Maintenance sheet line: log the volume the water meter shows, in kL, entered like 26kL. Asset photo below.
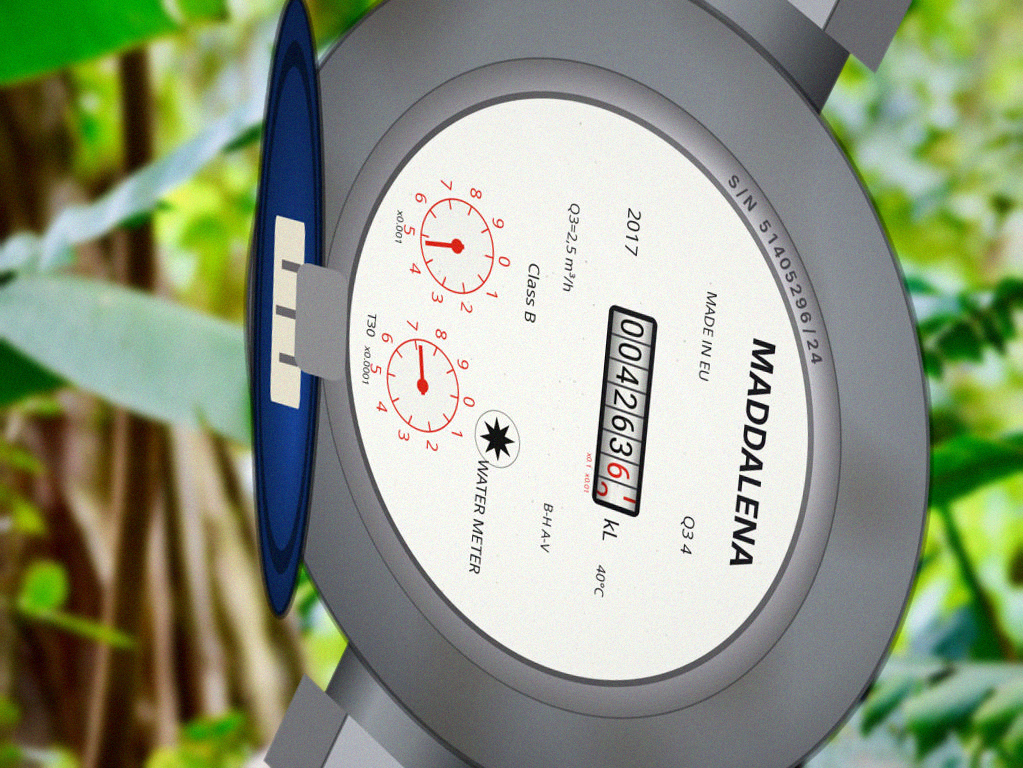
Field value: 4263.6147kL
